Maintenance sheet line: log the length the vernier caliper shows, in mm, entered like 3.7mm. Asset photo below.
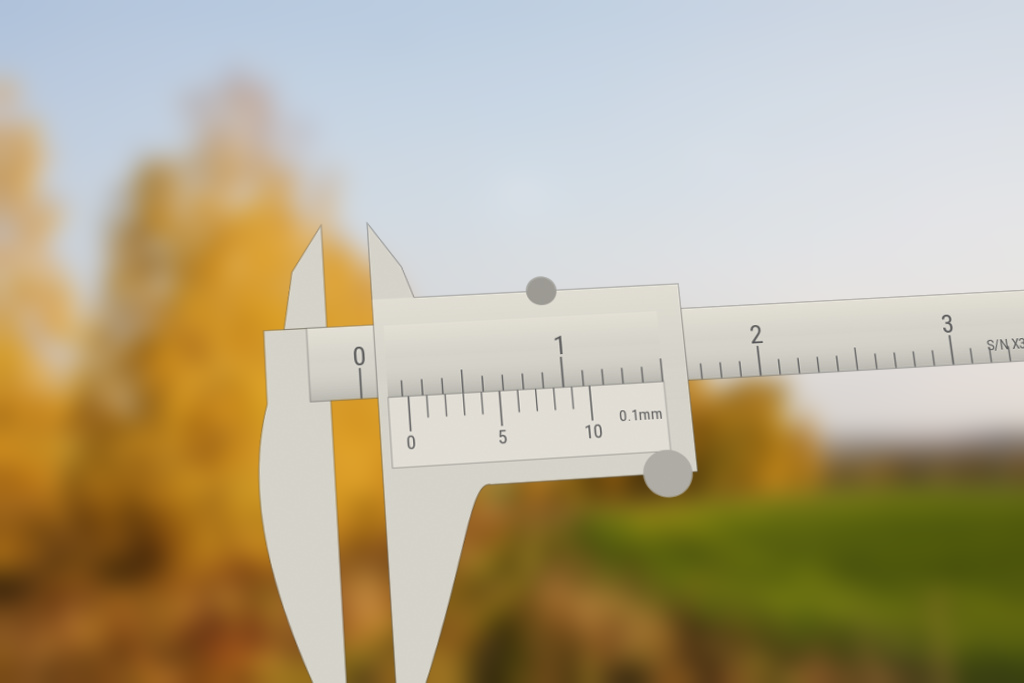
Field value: 2.3mm
